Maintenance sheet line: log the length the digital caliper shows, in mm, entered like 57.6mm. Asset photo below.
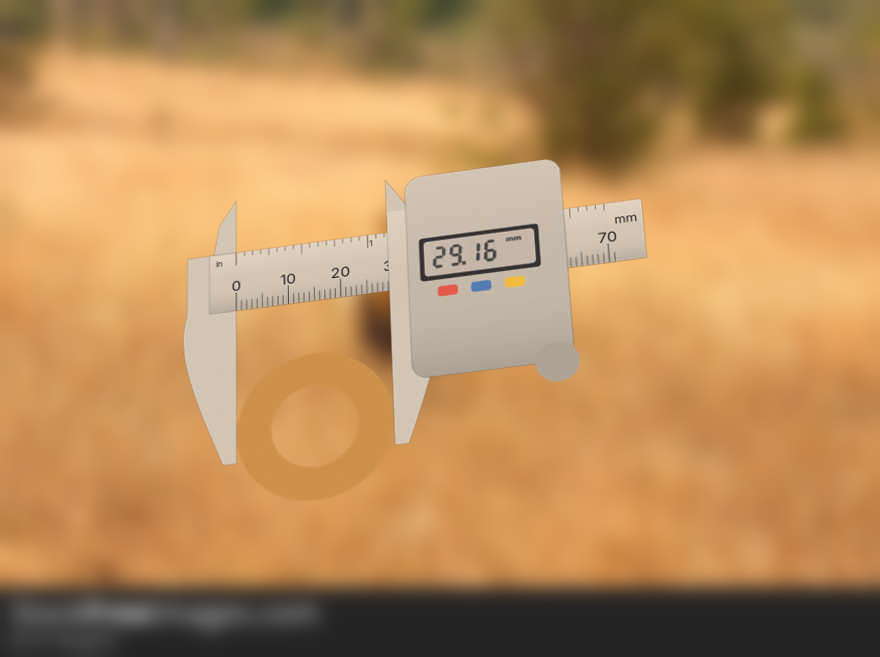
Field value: 29.16mm
